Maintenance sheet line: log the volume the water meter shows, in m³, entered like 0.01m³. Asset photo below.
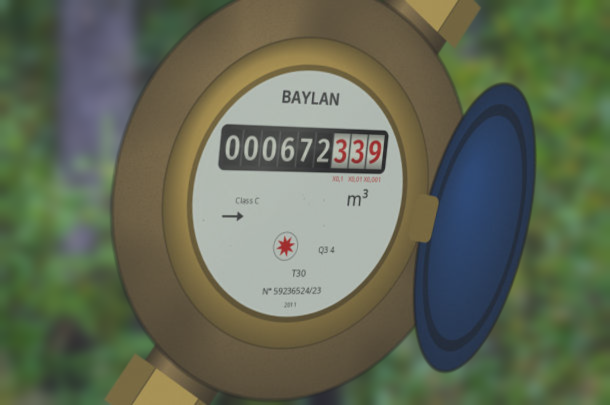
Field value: 672.339m³
